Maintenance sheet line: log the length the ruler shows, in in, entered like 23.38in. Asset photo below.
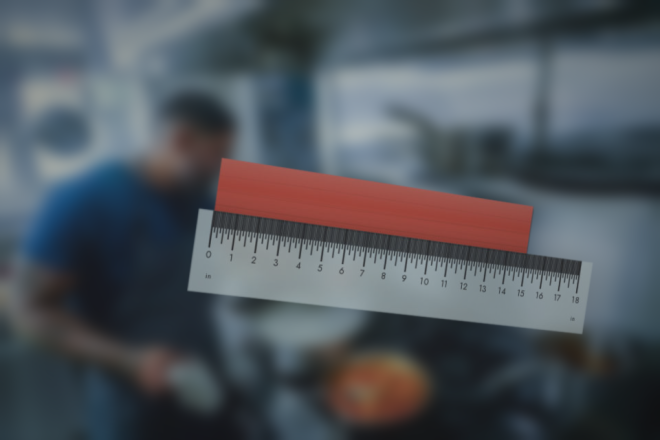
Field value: 15in
